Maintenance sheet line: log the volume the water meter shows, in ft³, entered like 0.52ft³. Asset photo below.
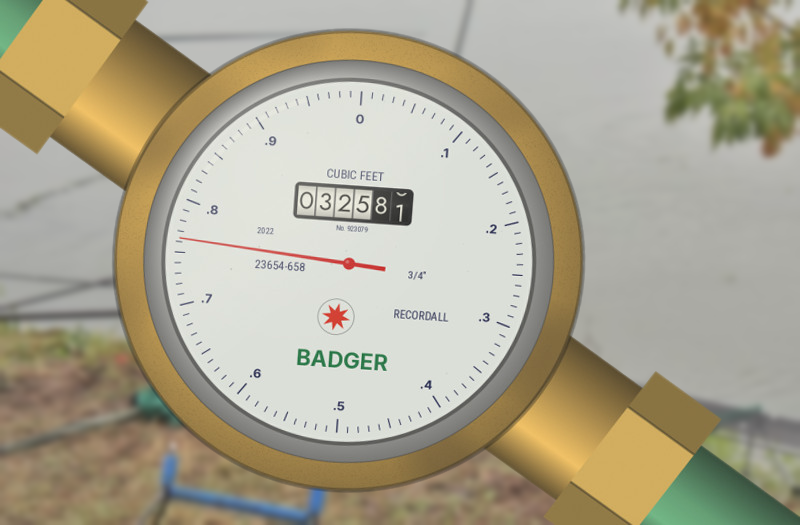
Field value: 32580.76ft³
